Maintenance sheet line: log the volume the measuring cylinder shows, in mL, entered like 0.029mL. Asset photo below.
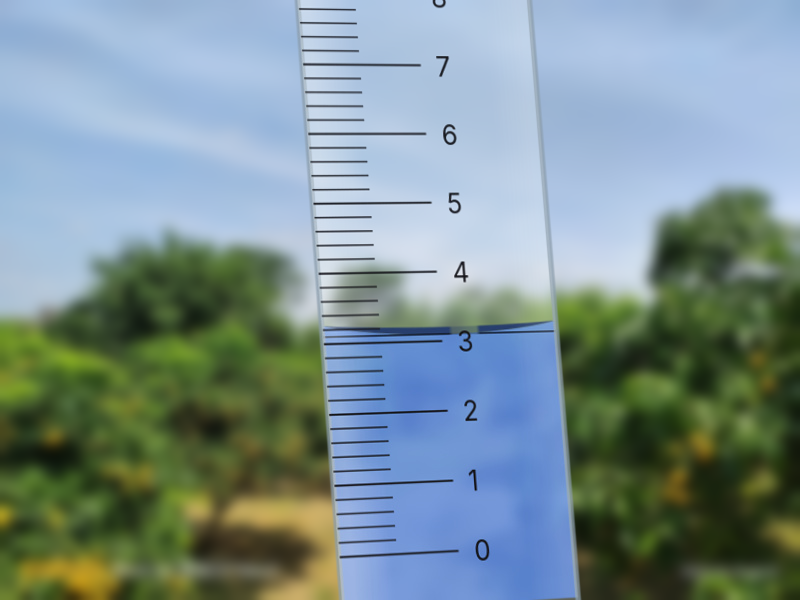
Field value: 3.1mL
